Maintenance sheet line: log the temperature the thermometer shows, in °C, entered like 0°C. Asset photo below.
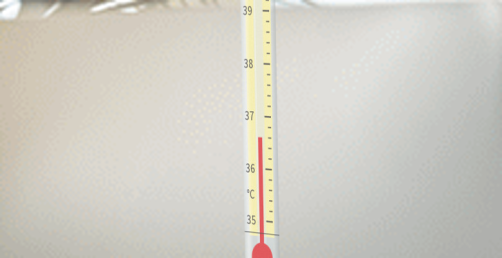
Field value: 36.6°C
